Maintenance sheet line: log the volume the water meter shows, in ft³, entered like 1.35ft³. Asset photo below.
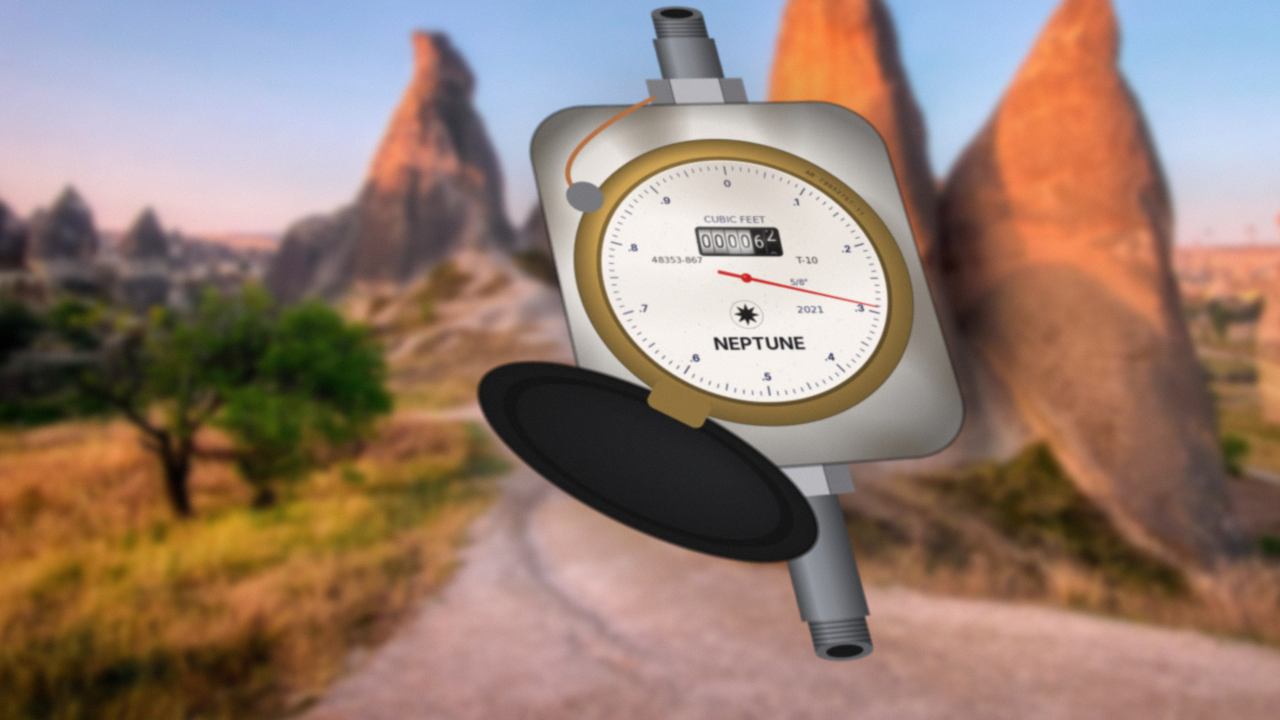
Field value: 62.29ft³
